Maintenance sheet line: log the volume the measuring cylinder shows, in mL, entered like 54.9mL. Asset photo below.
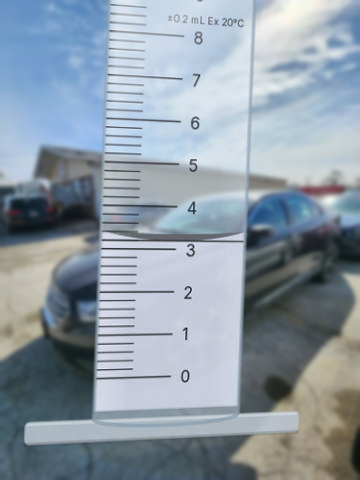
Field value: 3.2mL
